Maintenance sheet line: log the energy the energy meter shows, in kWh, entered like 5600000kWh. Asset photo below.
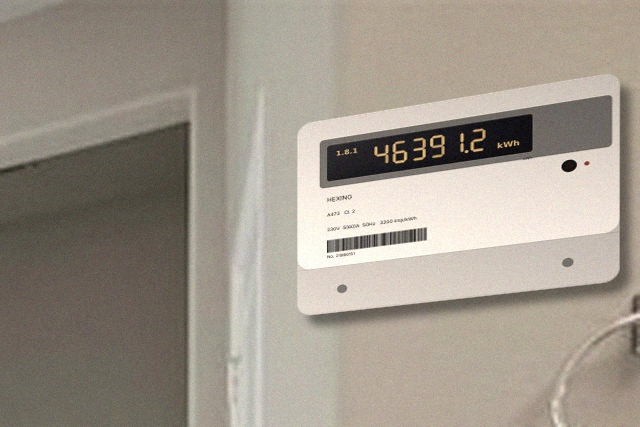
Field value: 46391.2kWh
